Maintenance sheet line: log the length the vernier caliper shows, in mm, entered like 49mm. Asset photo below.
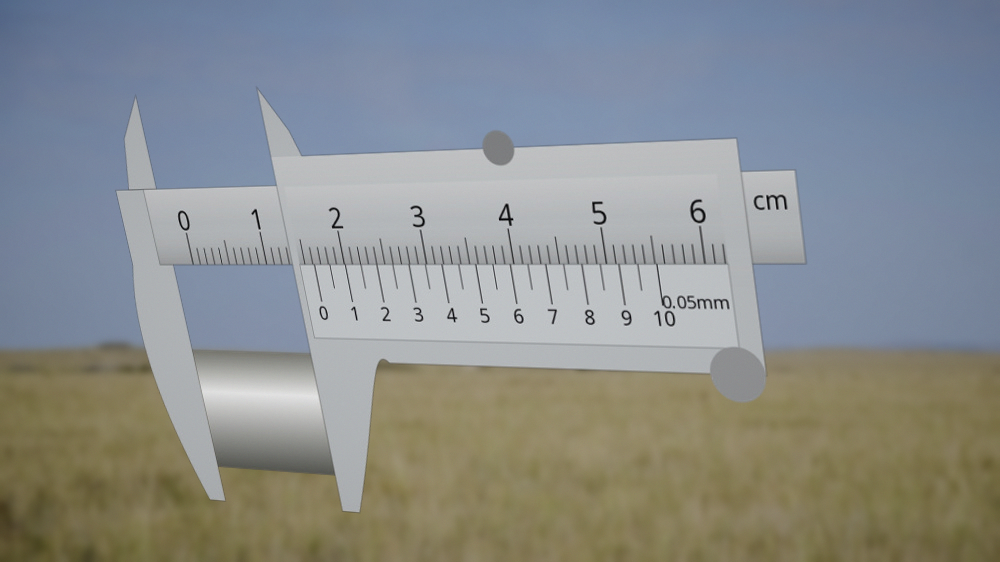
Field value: 16.2mm
